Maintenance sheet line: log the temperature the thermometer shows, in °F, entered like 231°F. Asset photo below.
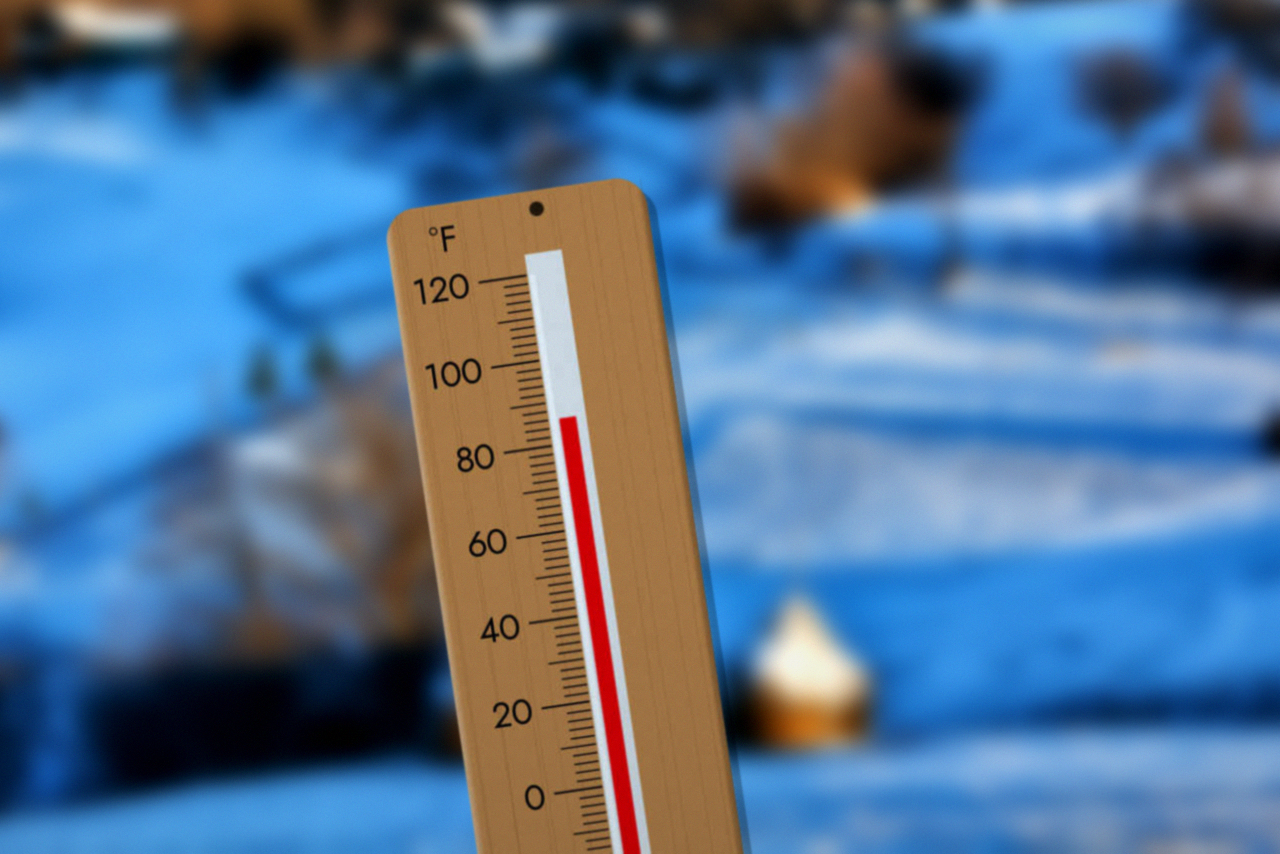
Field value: 86°F
